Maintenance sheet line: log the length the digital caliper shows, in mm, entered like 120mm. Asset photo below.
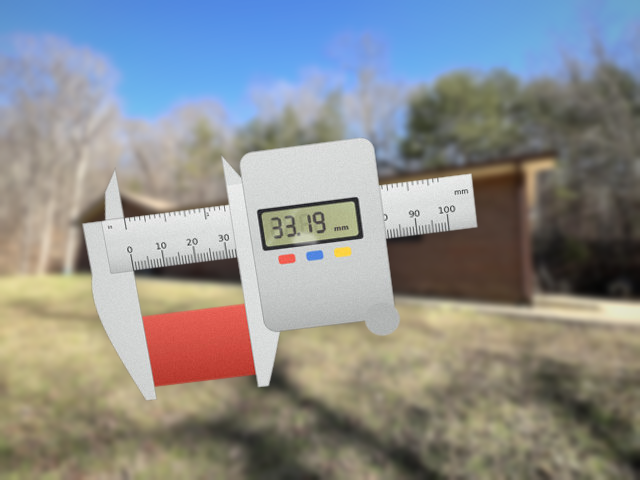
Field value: 33.19mm
